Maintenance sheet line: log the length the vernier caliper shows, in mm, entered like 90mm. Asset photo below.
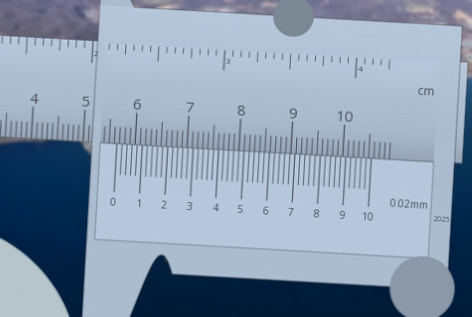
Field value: 56.5mm
